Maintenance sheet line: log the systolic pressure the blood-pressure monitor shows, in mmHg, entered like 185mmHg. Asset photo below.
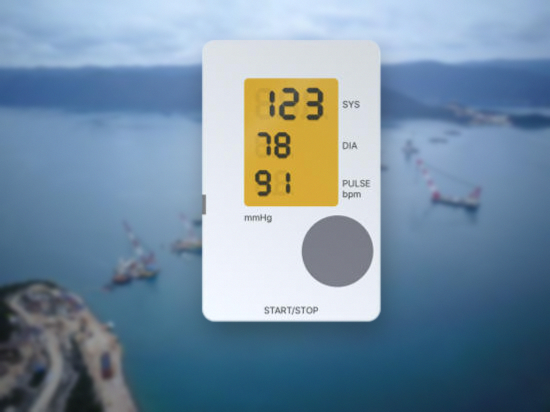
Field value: 123mmHg
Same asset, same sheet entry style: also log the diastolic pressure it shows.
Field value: 78mmHg
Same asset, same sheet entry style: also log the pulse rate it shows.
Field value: 91bpm
